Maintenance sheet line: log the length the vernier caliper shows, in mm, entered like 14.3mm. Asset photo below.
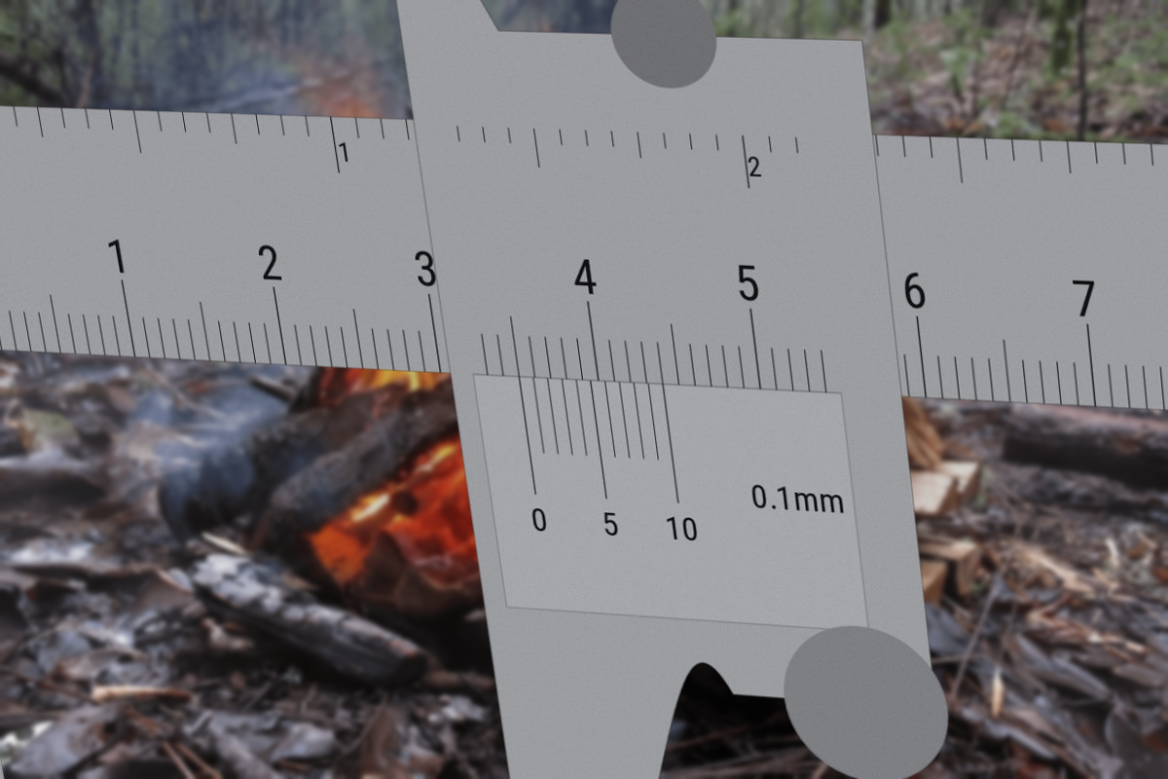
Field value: 35.0mm
